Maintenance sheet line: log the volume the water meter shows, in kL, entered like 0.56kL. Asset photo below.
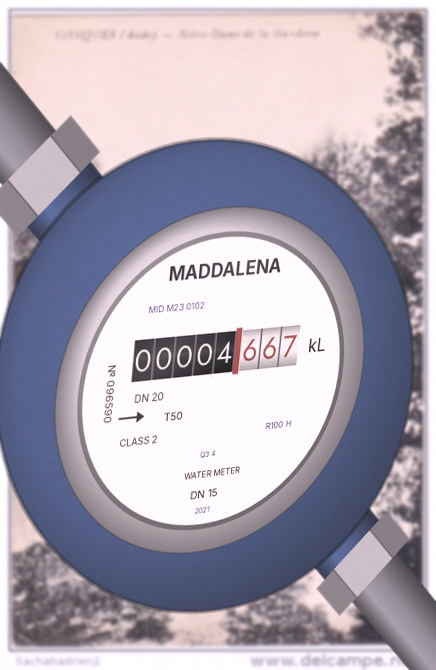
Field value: 4.667kL
